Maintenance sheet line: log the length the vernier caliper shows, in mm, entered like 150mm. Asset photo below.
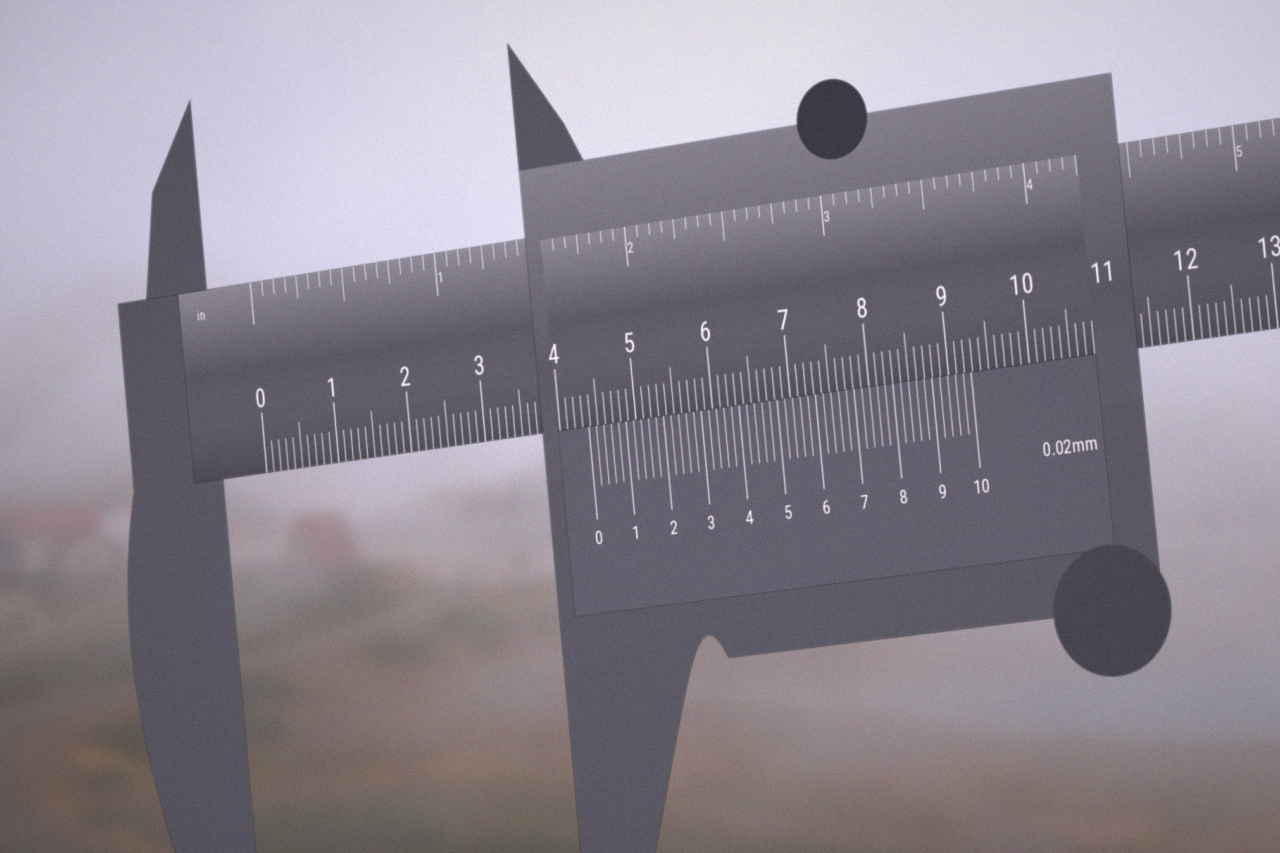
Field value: 43.8mm
